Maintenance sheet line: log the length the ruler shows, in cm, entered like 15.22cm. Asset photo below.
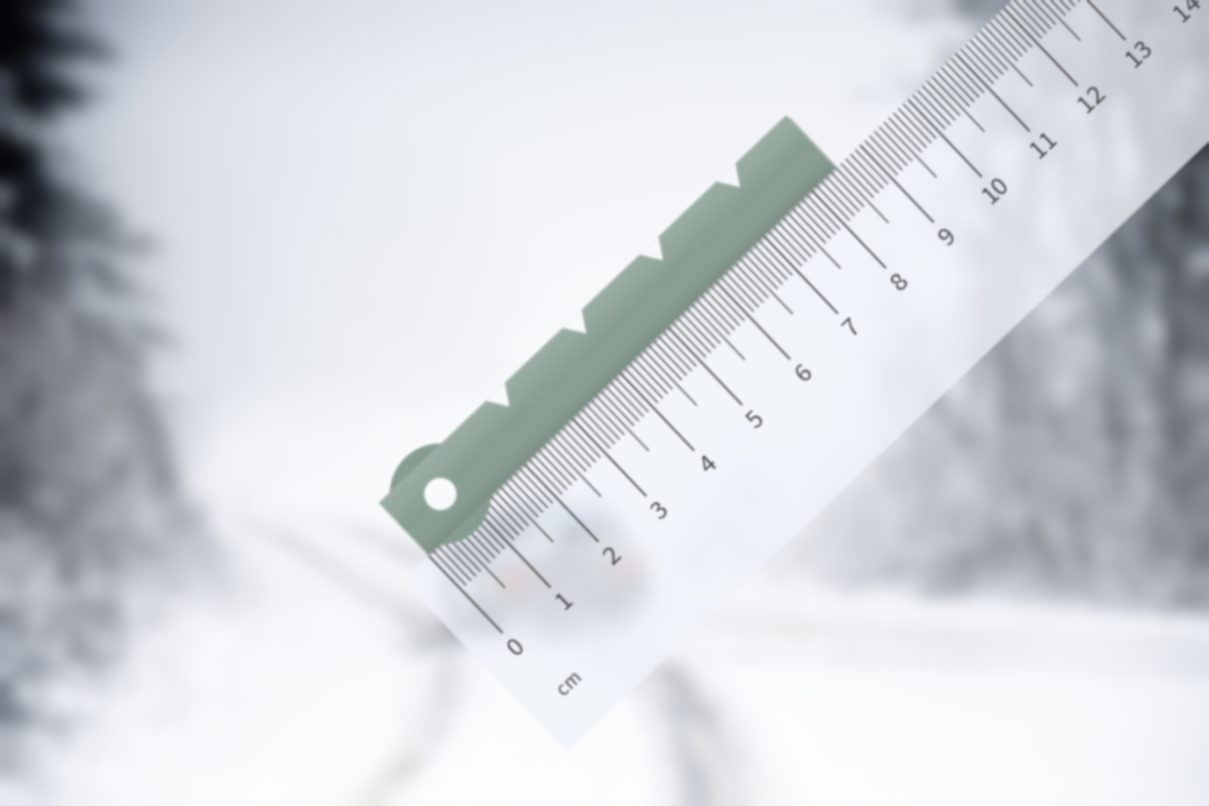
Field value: 8.5cm
